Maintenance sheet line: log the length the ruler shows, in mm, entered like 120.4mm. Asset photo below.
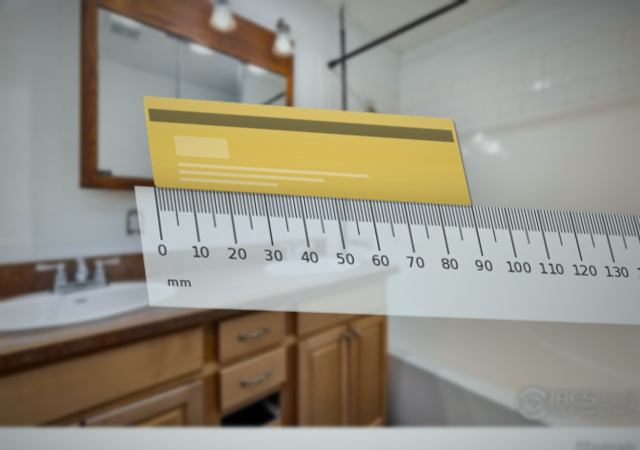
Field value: 90mm
